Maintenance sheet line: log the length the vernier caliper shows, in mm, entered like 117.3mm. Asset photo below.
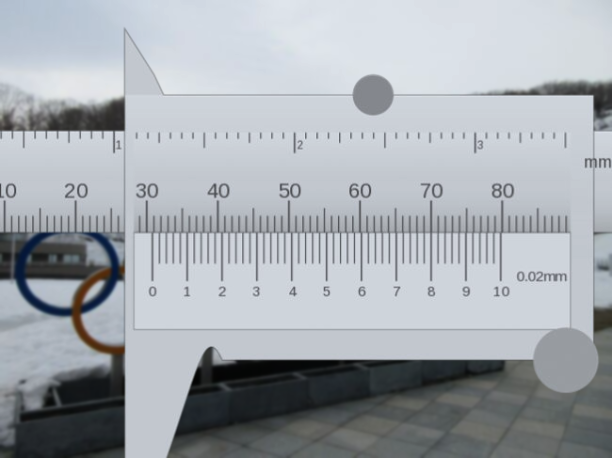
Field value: 30.8mm
